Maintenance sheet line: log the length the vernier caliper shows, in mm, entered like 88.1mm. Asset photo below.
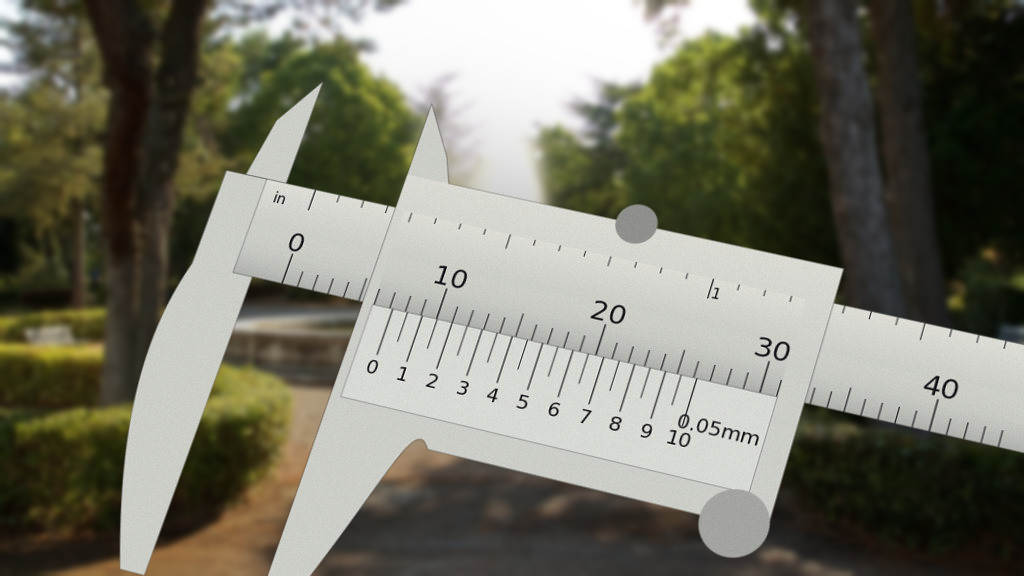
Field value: 7.2mm
